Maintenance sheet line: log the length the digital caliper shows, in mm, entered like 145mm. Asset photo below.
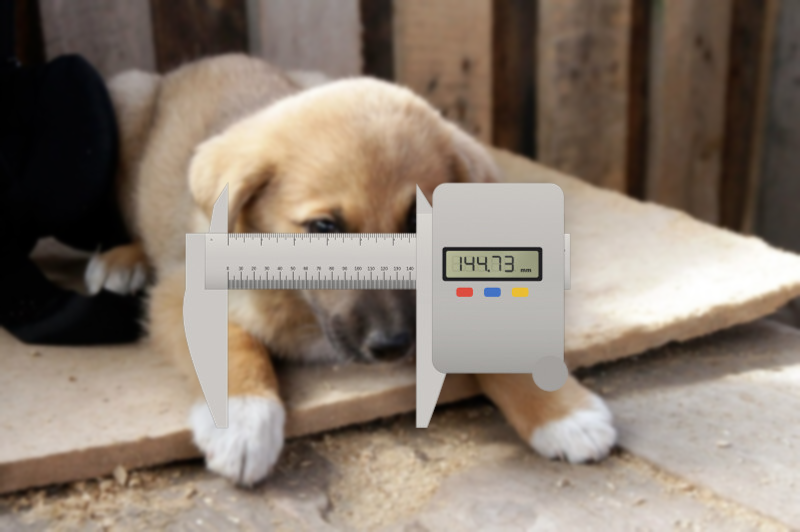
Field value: 144.73mm
